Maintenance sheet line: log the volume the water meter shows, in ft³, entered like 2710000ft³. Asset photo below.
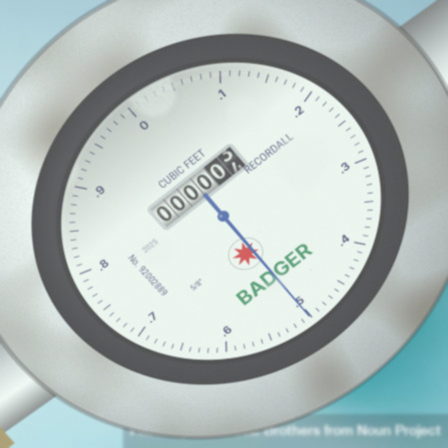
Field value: 3.50ft³
